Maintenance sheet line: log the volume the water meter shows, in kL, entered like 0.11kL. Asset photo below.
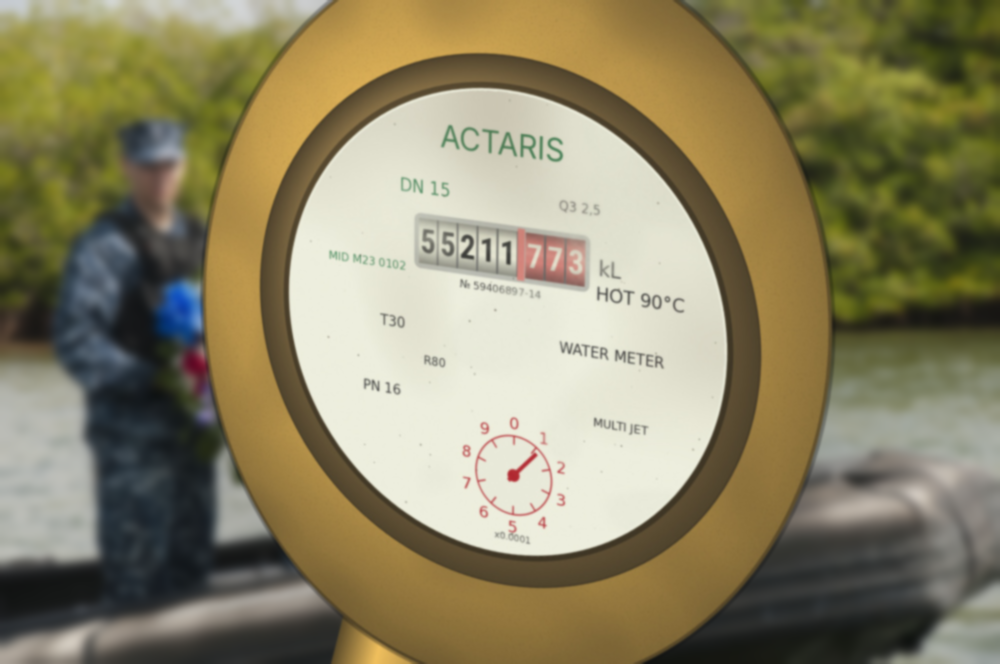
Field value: 55211.7731kL
